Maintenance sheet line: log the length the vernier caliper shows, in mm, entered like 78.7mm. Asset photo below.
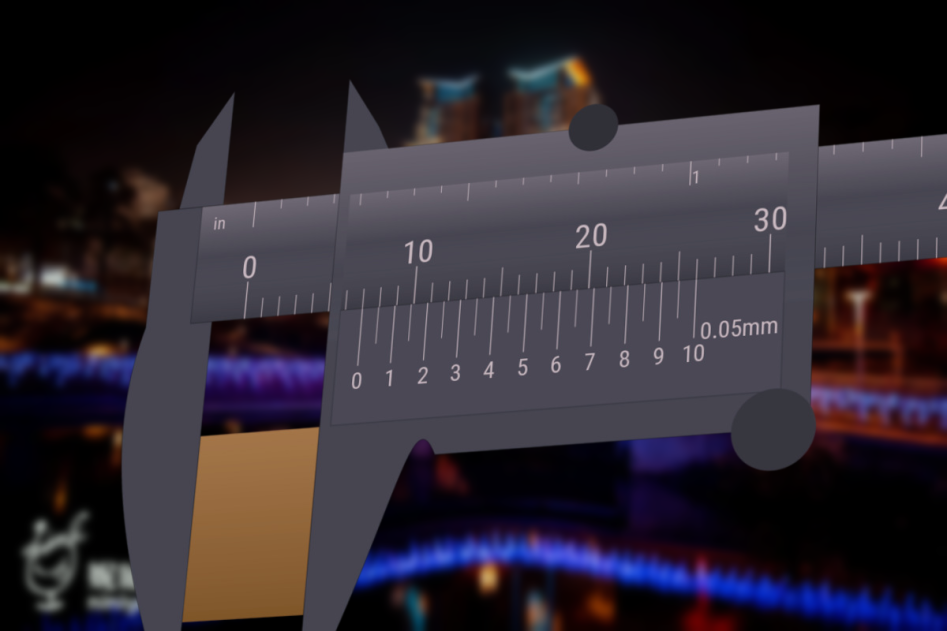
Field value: 7.0mm
